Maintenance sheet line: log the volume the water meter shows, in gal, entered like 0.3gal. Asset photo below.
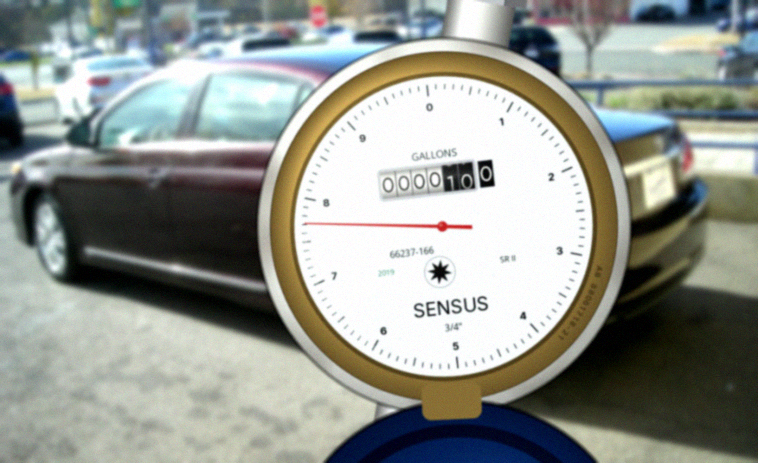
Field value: 97.7gal
